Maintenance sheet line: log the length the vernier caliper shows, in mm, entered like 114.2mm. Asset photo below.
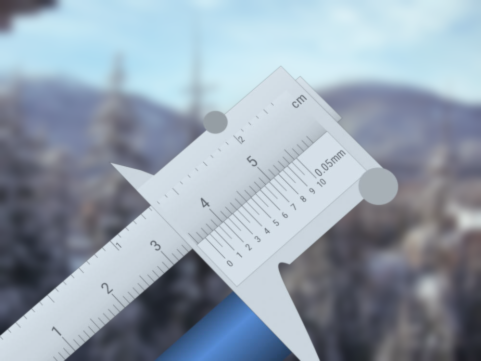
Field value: 36.4mm
